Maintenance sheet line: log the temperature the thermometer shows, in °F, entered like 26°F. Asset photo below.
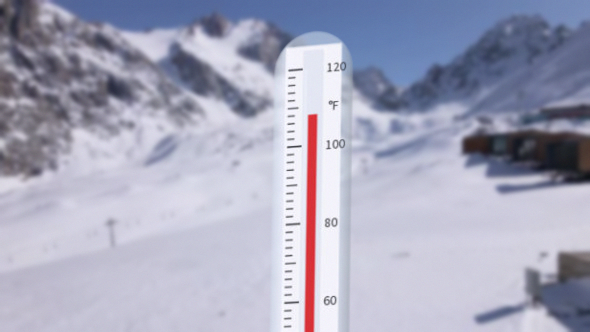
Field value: 108°F
